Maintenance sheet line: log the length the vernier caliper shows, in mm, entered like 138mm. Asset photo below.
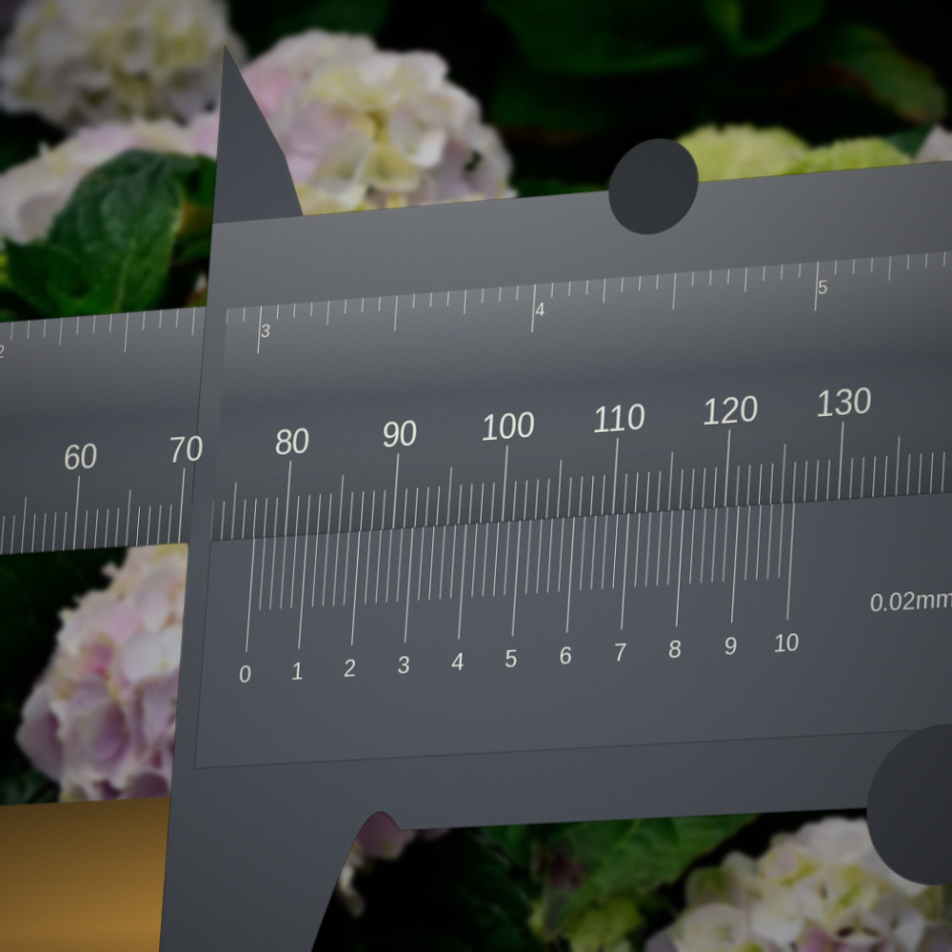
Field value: 77.1mm
